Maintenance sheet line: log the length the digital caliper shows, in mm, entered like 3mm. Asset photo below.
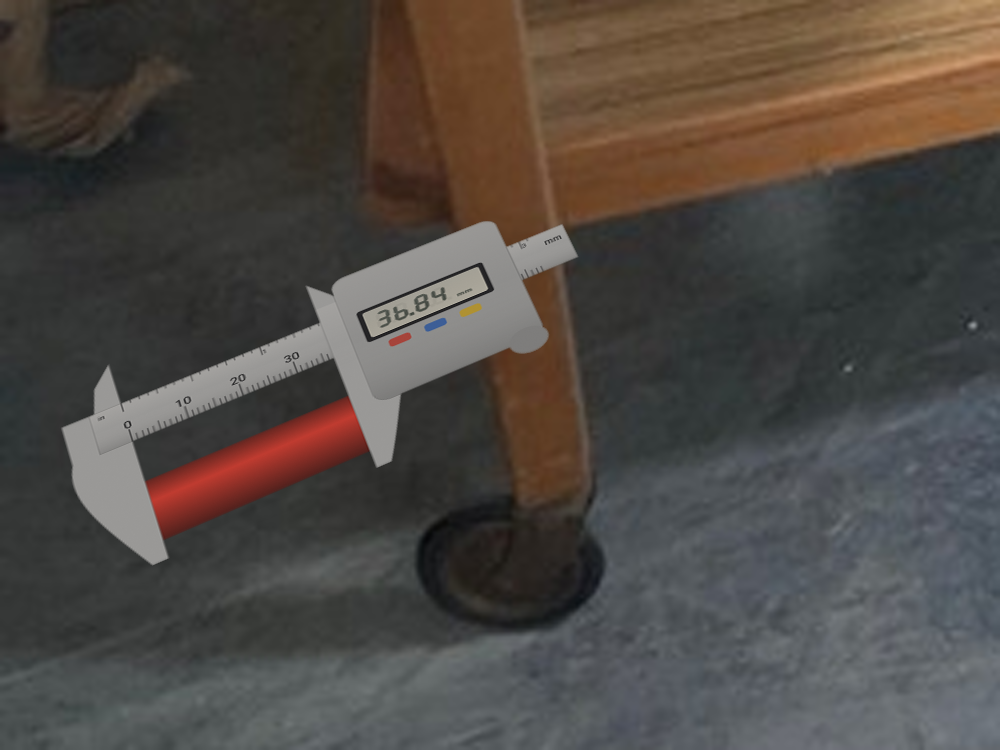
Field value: 36.84mm
